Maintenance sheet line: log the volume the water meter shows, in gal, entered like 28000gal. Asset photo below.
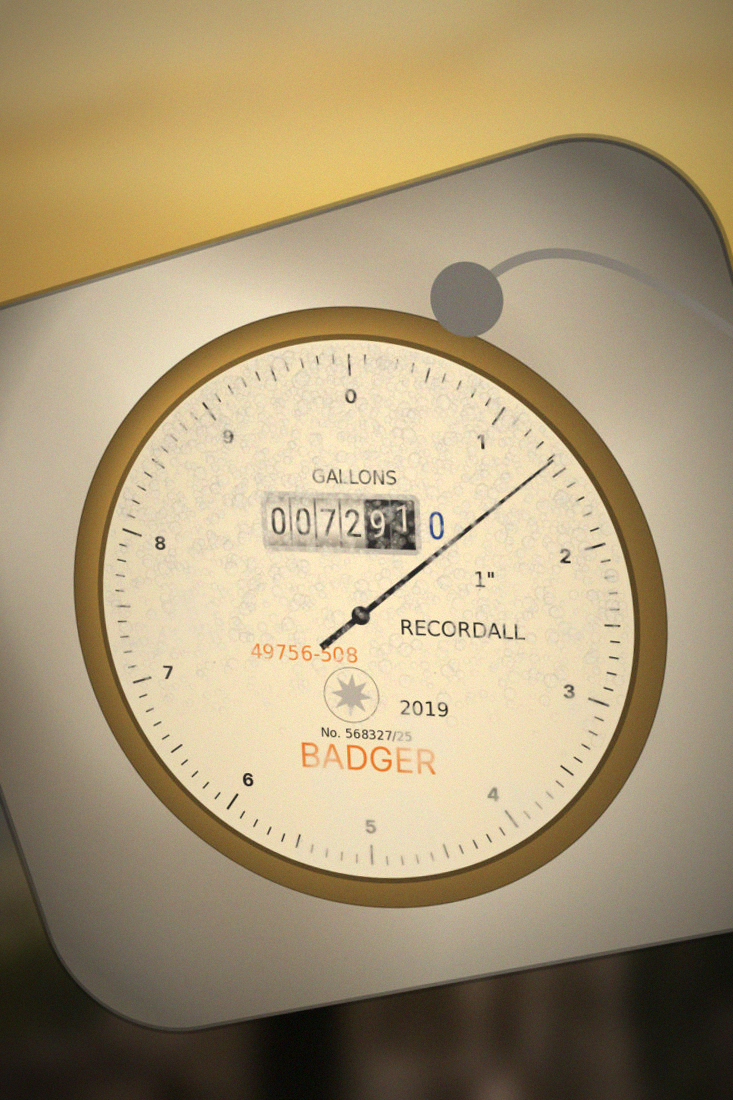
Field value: 72911.4gal
